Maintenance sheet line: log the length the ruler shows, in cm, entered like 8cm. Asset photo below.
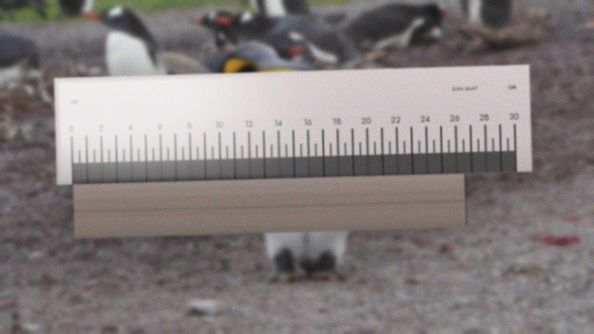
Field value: 26.5cm
